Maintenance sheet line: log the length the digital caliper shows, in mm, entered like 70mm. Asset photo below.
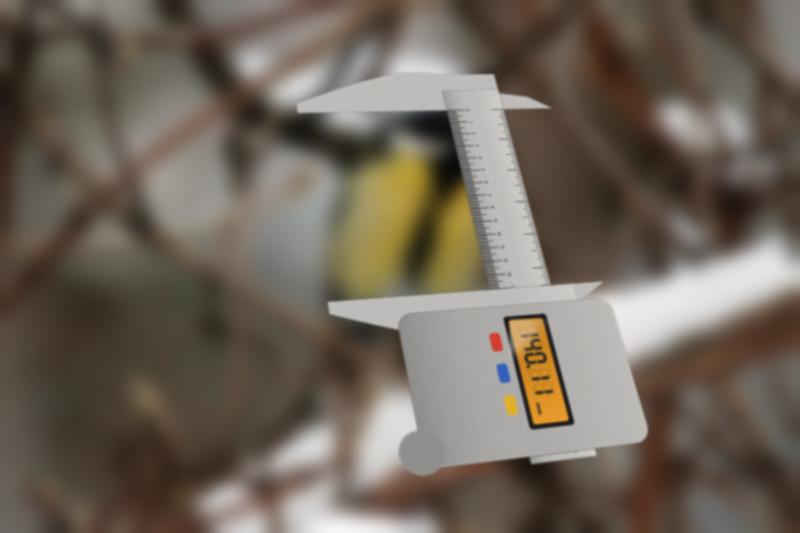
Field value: 140.11mm
